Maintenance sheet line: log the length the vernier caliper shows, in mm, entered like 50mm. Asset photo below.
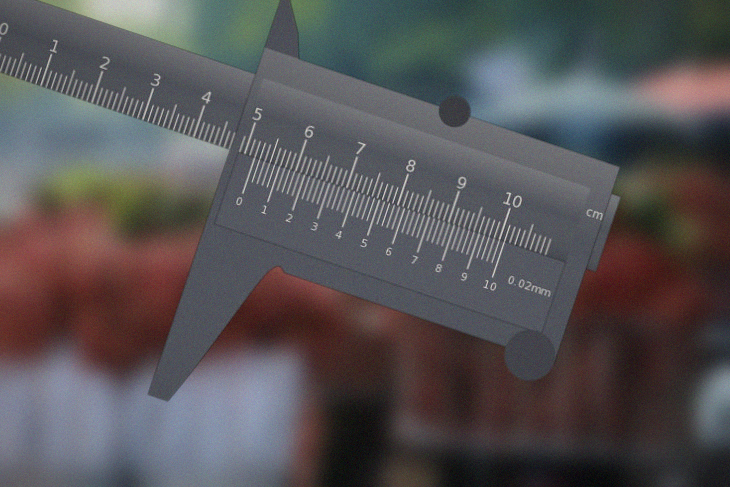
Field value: 52.0mm
